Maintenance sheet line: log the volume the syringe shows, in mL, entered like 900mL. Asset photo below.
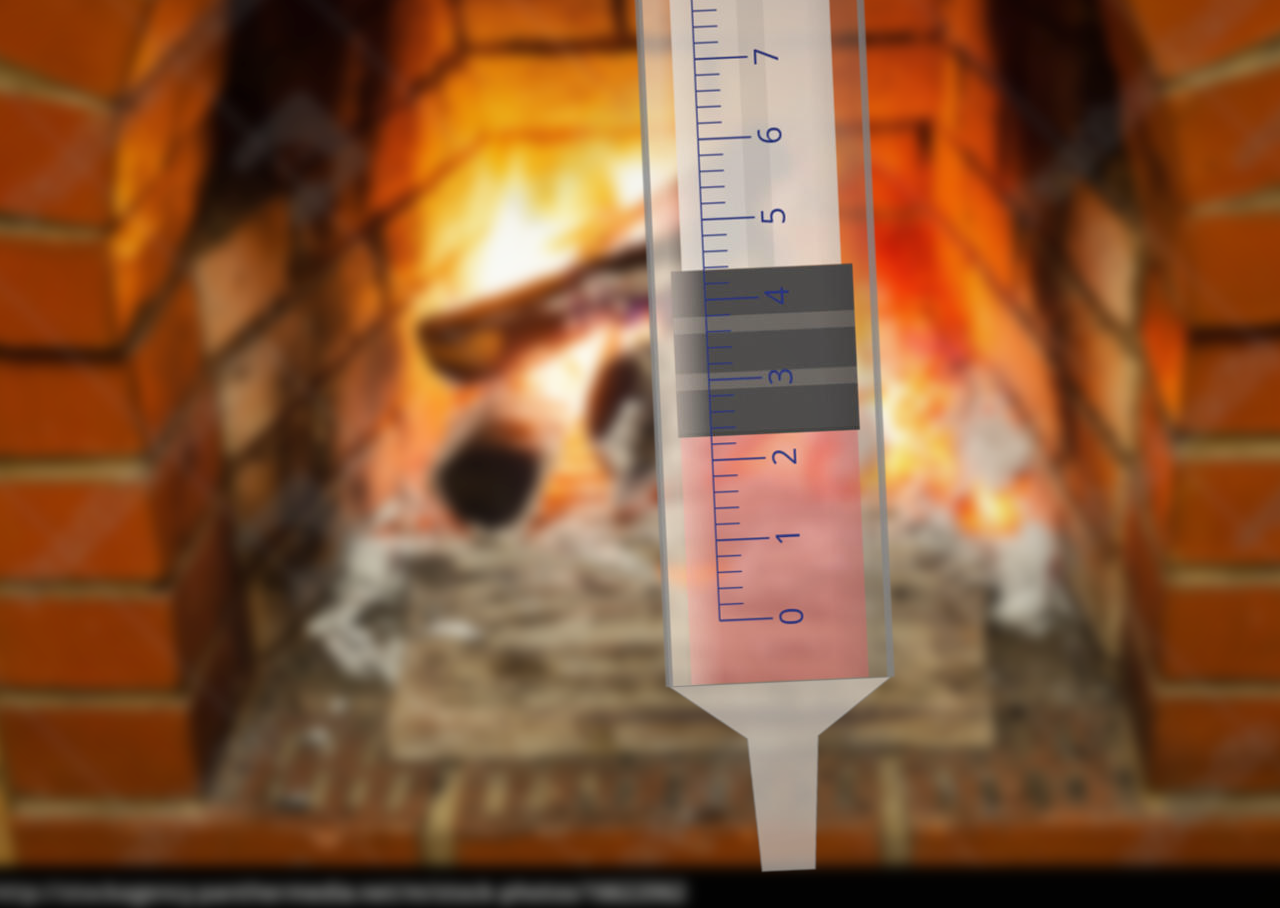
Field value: 2.3mL
